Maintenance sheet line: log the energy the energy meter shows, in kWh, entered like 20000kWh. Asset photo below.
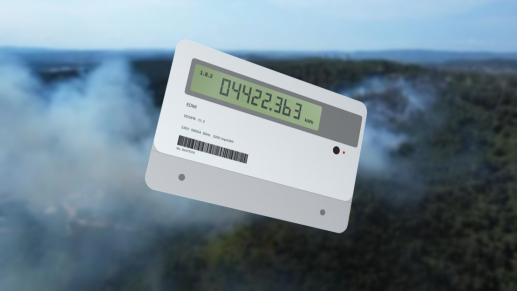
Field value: 4422.363kWh
